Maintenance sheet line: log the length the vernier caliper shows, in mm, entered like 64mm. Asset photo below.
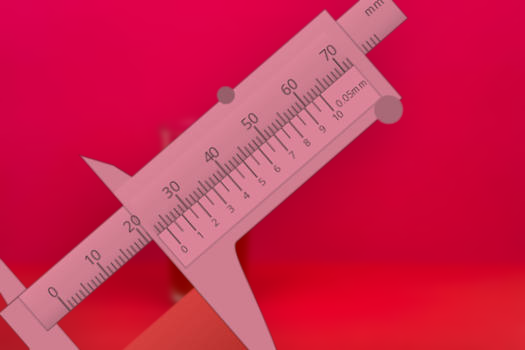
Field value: 24.5mm
